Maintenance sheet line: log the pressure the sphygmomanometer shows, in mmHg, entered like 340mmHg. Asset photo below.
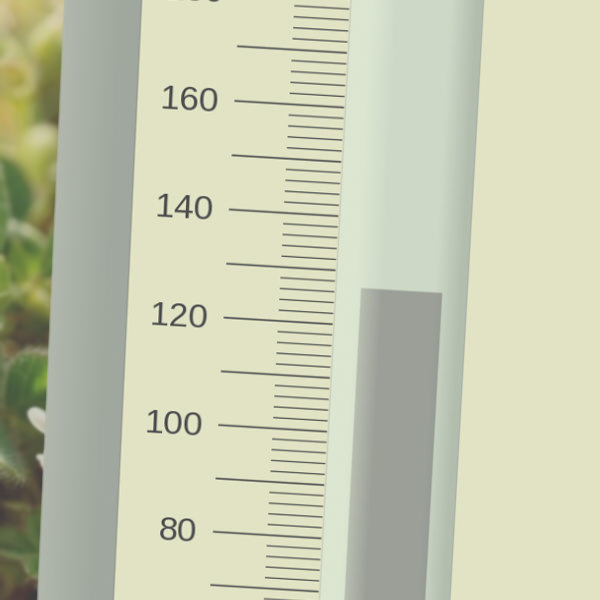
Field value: 127mmHg
